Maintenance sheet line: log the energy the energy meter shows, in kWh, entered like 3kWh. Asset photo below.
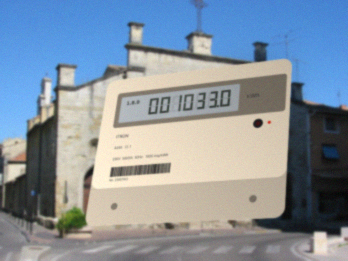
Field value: 1033.0kWh
